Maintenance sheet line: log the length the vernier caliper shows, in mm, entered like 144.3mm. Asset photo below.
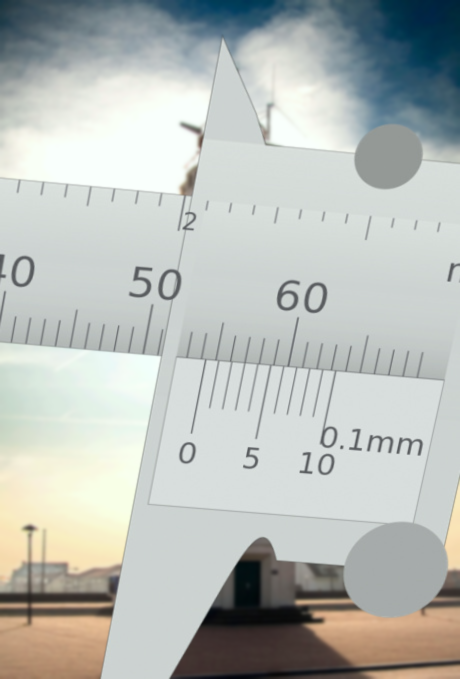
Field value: 54.3mm
